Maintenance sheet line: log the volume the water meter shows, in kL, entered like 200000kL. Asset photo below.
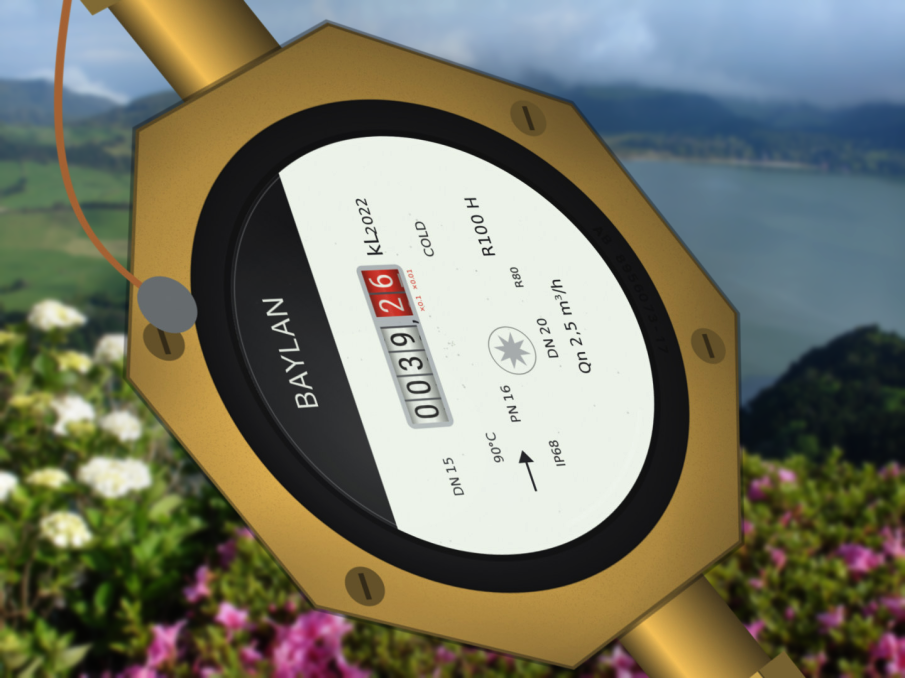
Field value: 39.26kL
